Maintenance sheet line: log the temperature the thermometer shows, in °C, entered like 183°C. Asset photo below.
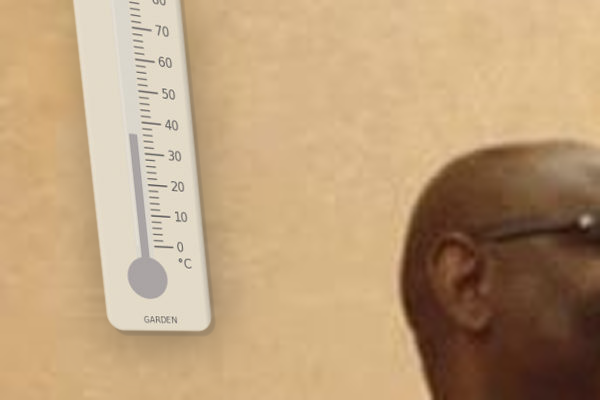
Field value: 36°C
